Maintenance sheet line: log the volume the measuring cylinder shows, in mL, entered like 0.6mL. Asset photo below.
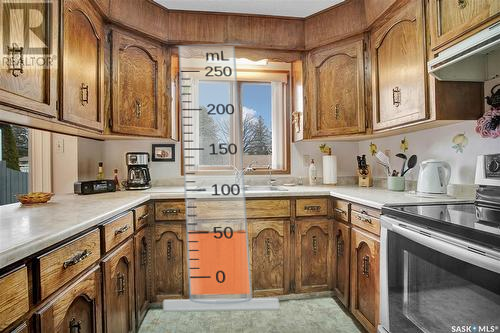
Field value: 50mL
